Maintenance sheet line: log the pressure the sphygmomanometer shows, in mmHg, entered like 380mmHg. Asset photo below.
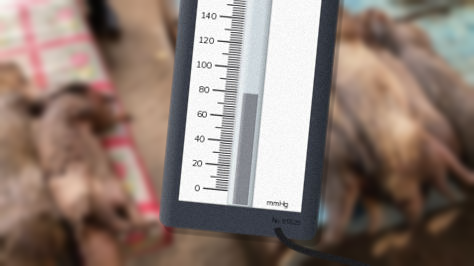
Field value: 80mmHg
